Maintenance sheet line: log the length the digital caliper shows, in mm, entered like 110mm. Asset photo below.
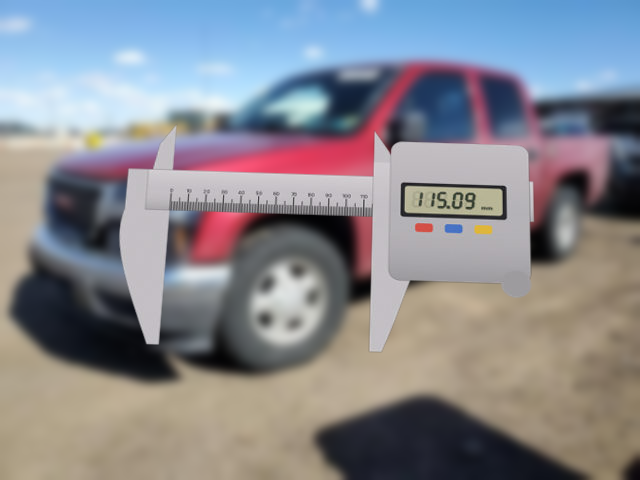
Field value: 115.09mm
